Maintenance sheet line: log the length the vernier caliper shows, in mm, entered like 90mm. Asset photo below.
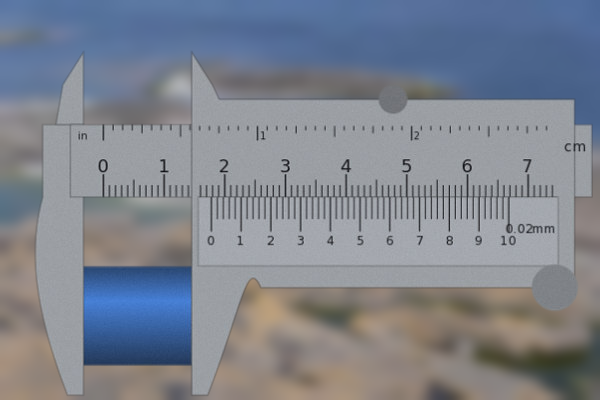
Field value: 17.8mm
